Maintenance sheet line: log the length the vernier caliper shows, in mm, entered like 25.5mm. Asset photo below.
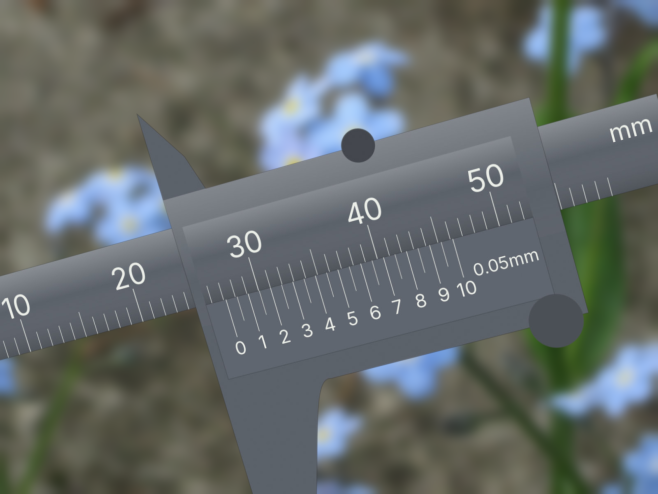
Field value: 27.2mm
